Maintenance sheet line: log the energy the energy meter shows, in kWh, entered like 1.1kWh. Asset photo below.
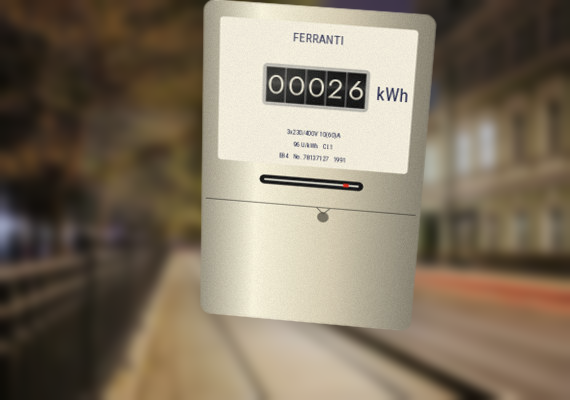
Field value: 26kWh
